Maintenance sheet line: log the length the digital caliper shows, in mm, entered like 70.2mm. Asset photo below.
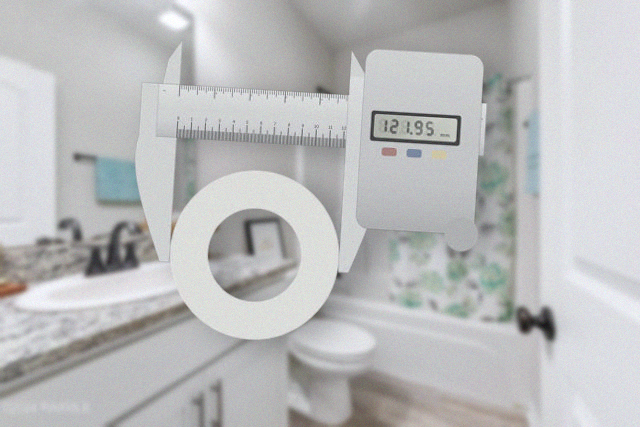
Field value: 121.95mm
